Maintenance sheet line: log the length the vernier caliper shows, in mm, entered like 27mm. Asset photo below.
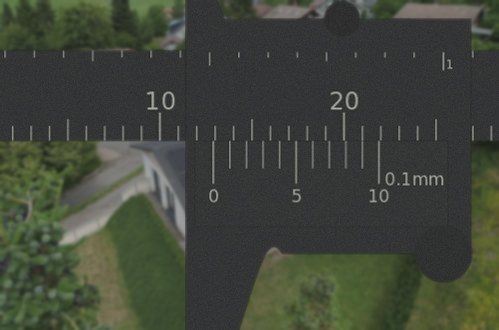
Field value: 12.9mm
